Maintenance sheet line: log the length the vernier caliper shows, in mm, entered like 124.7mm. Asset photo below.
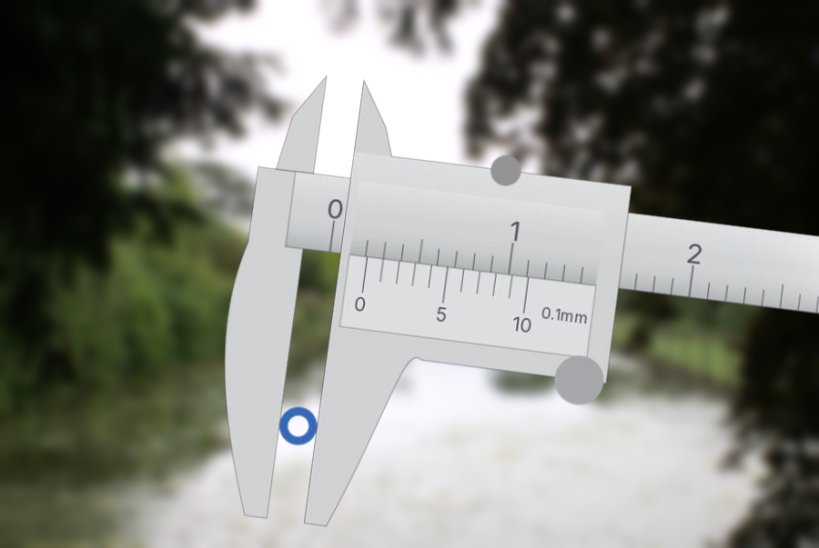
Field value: 2.1mm
